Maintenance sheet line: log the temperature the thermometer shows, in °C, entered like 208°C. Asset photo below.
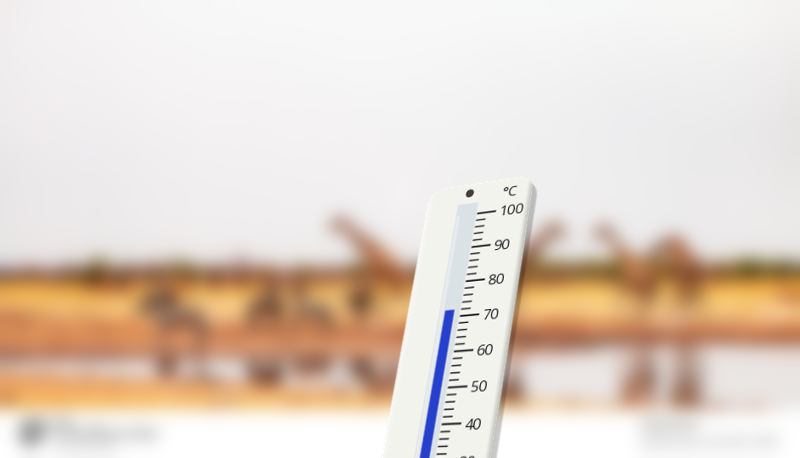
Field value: 72°C
